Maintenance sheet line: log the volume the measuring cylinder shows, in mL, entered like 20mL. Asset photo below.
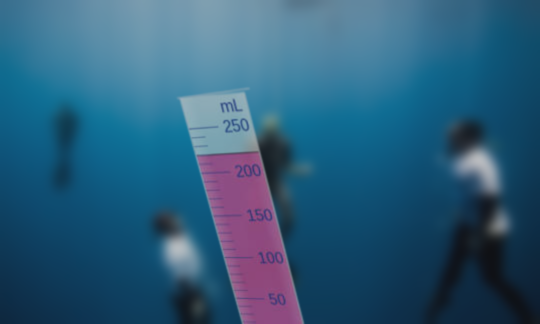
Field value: 220mL
